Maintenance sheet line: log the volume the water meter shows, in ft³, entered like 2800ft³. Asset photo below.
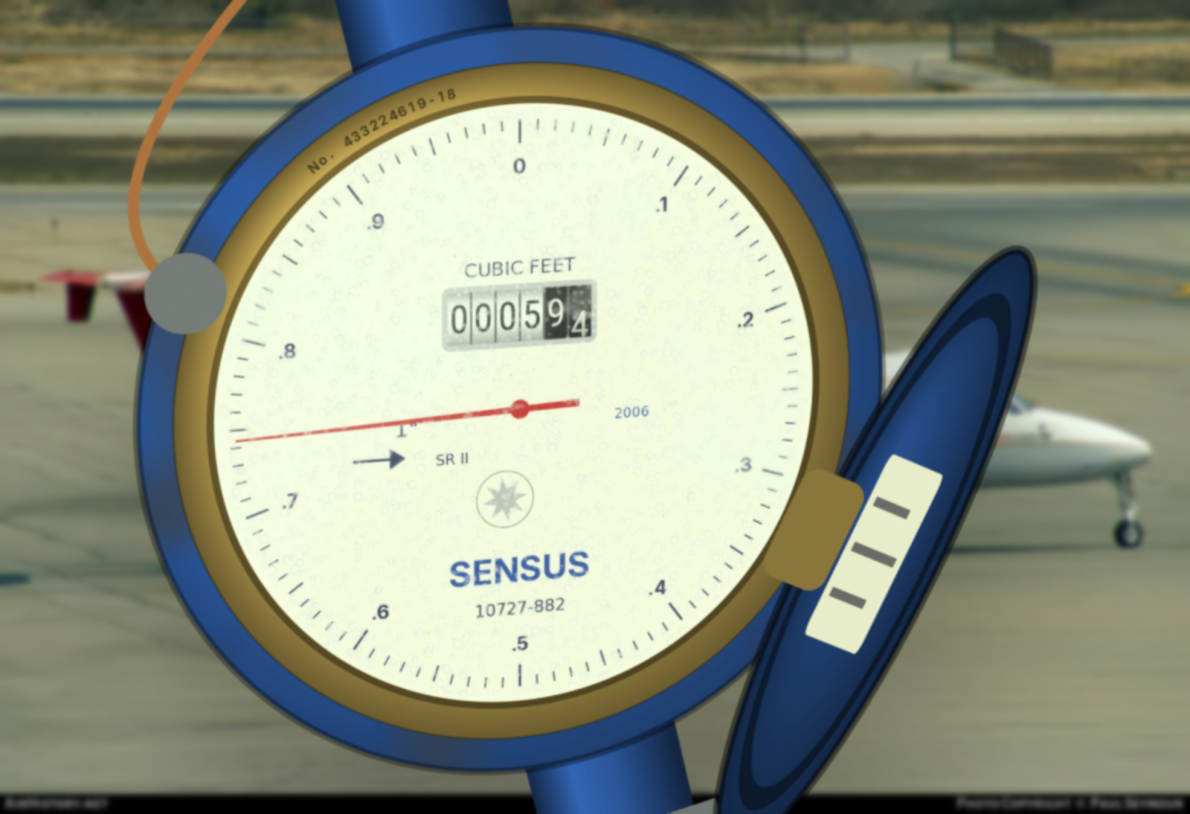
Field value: 593.74ft³
